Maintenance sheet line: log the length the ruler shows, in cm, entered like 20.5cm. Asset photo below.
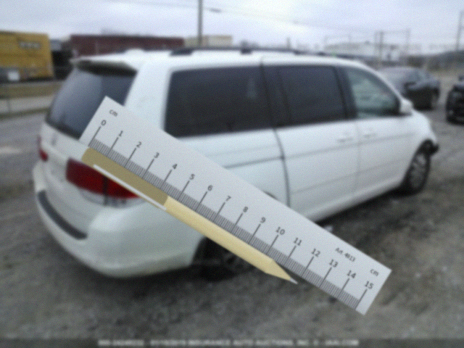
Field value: 12cm
